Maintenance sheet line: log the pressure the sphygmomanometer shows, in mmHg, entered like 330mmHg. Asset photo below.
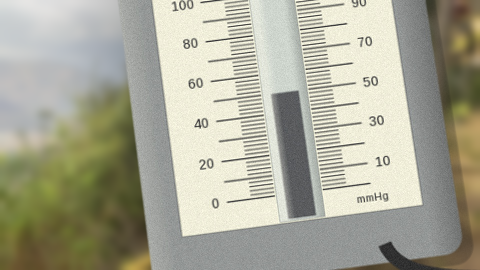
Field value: 50mmHg
